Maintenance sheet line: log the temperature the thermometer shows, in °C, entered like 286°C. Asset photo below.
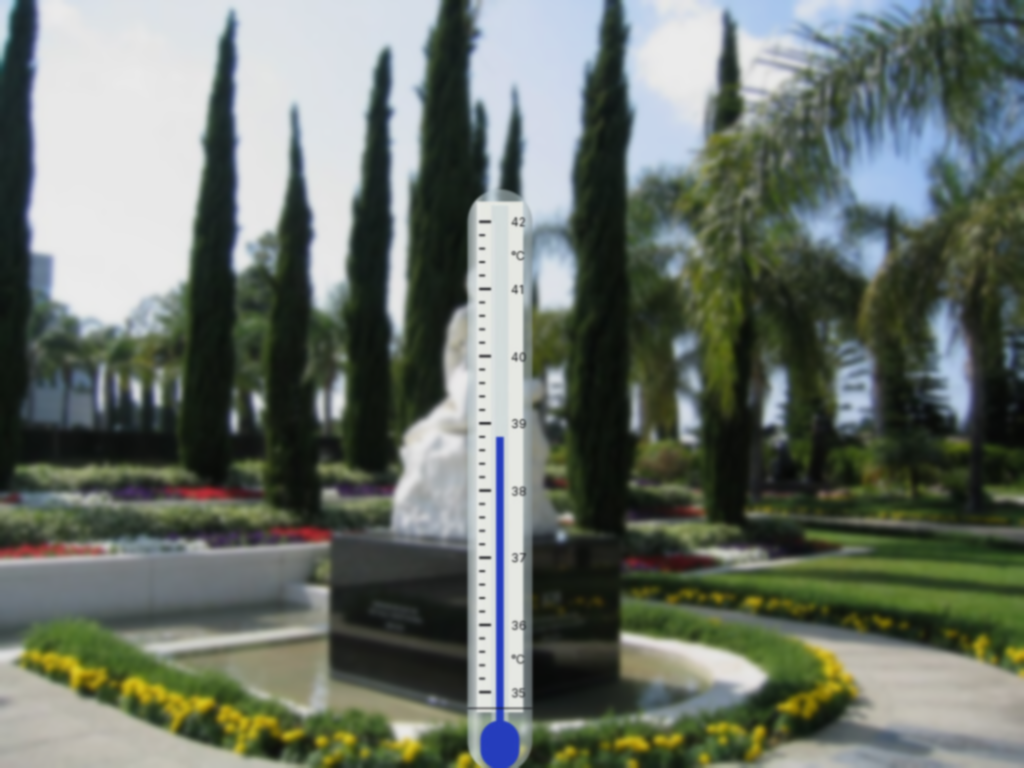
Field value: 38.8°C
